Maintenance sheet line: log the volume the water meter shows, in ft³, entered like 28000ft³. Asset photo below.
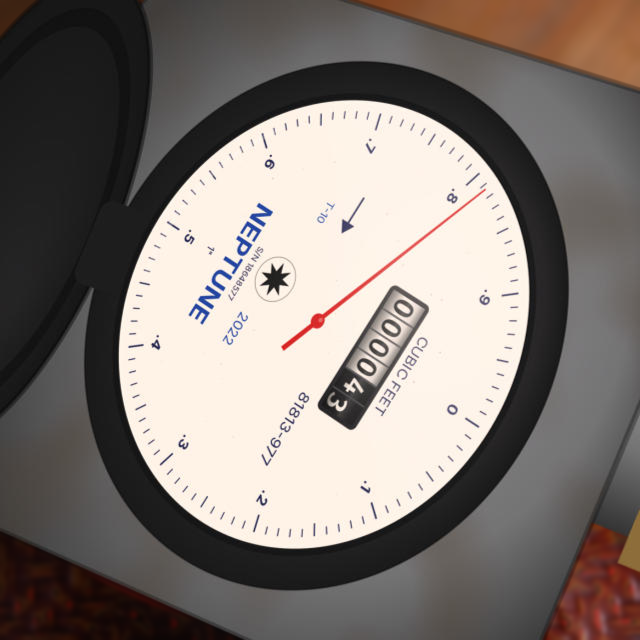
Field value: 42.81ft³
